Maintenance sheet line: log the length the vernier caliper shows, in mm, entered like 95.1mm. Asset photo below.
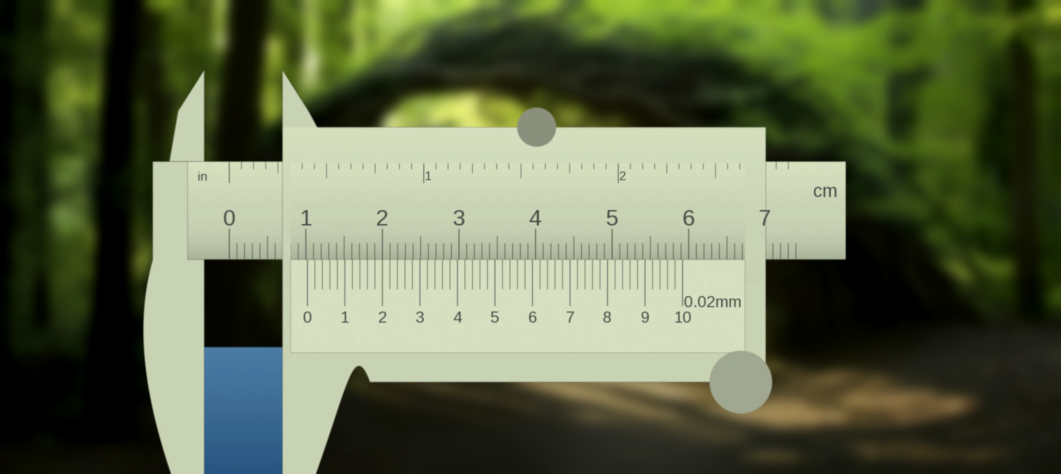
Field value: 10.2mm
